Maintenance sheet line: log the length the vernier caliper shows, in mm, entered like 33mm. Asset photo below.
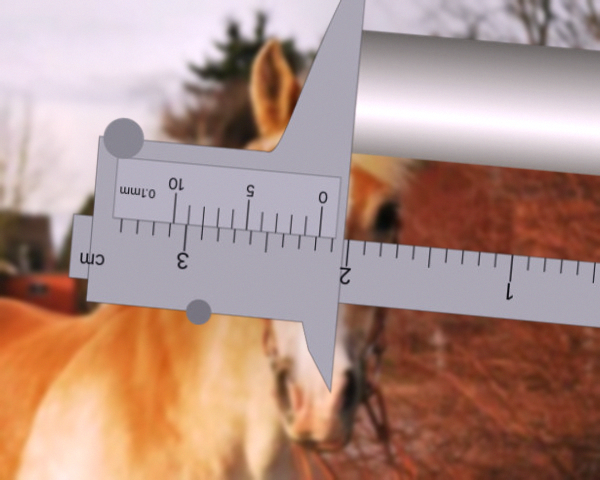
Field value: 21.8mm
